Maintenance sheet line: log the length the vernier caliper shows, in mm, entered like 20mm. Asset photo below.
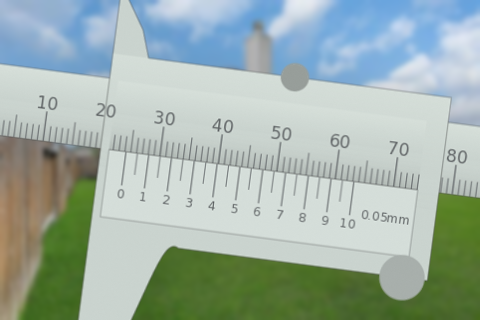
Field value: 24.2mm
